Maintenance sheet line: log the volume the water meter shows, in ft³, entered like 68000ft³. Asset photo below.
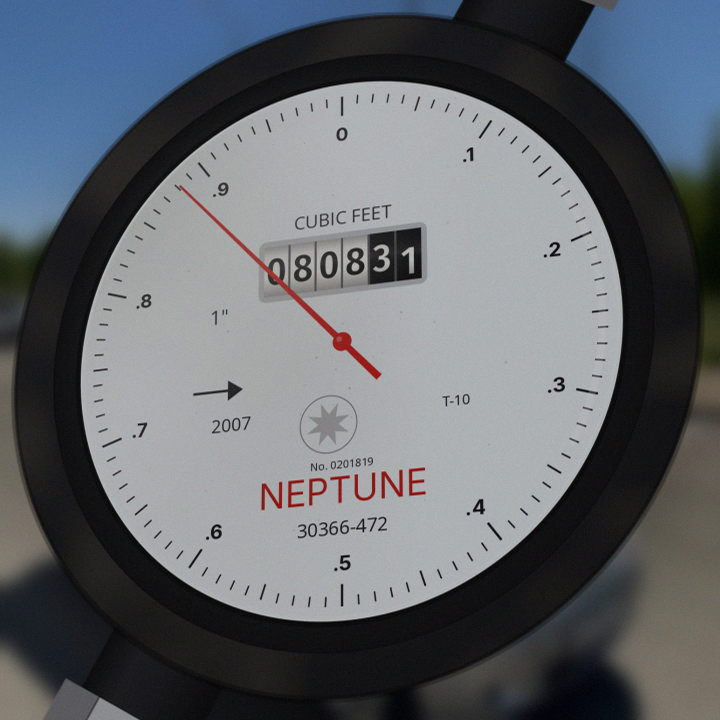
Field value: 80830.88ft³
